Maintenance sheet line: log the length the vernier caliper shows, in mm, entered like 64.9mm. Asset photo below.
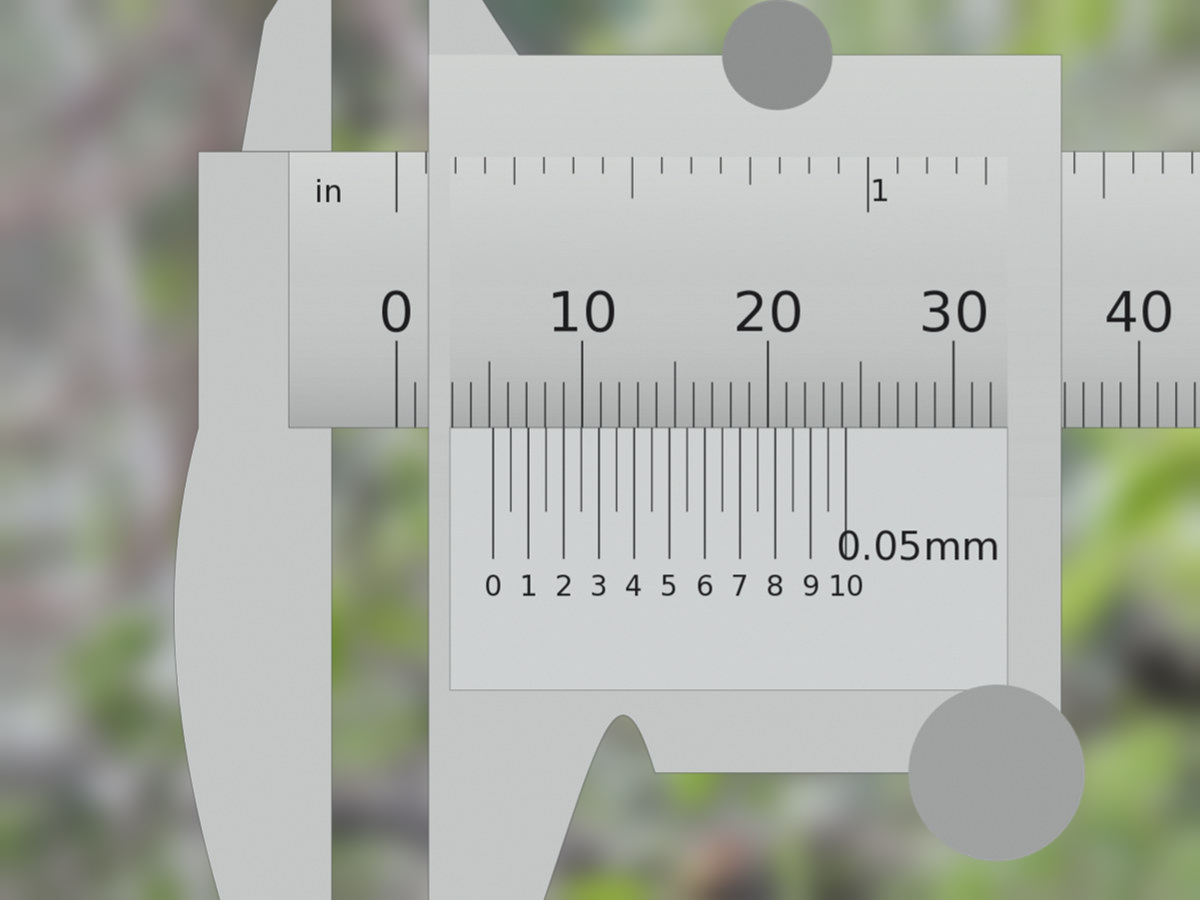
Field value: 5.2mm
